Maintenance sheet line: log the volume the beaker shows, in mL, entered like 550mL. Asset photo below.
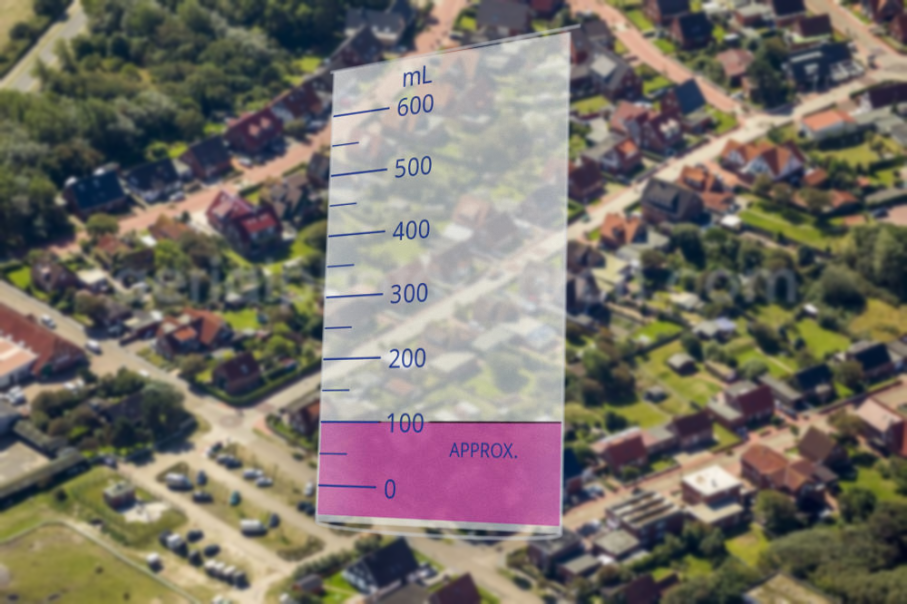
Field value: 100mL
